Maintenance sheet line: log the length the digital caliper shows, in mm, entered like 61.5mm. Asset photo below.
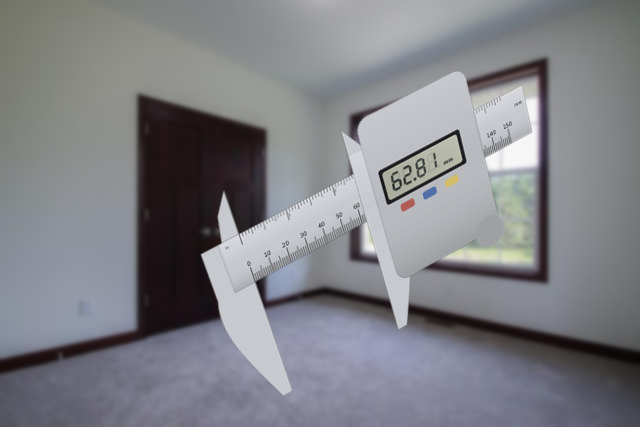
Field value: 62.81mm
